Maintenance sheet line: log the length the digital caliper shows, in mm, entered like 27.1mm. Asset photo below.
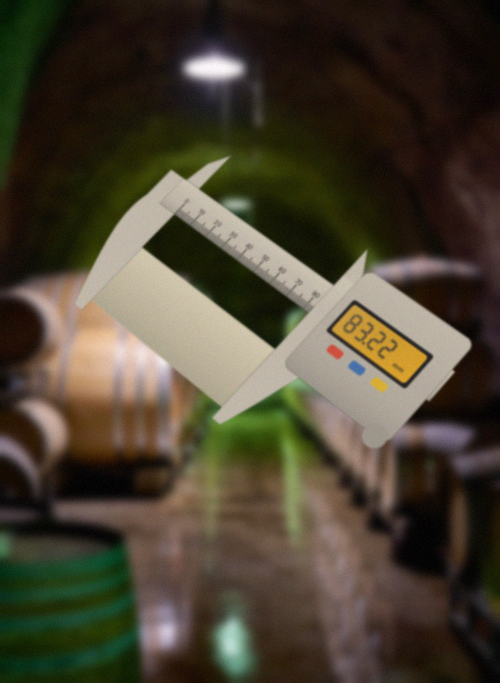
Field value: 83.22mm
